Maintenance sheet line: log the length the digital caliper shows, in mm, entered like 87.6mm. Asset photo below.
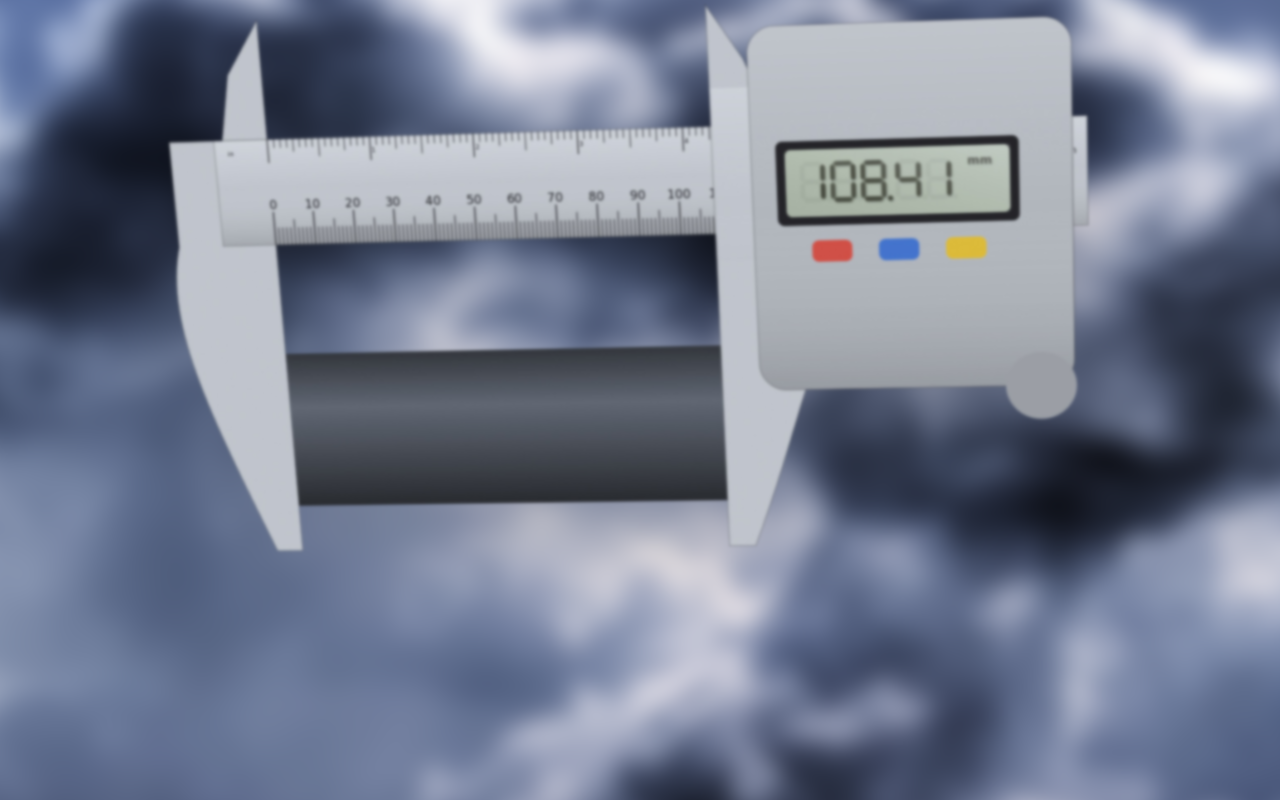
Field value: 108.41mm
